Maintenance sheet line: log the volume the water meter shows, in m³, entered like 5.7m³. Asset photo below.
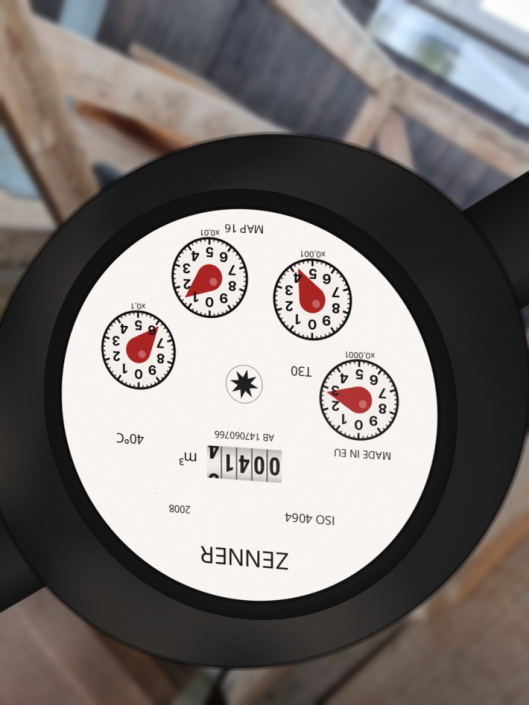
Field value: 413.6142m³
